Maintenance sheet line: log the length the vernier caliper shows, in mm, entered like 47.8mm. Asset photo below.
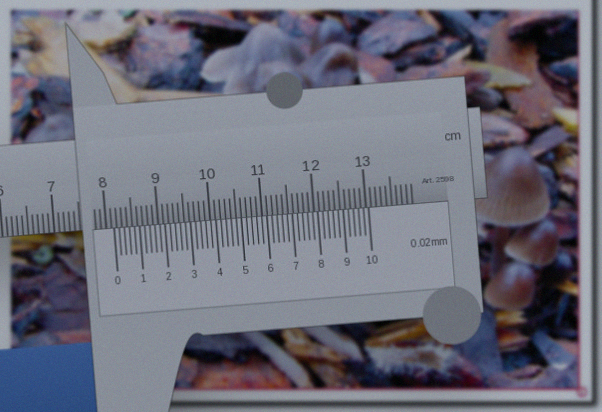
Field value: 81.5mm
